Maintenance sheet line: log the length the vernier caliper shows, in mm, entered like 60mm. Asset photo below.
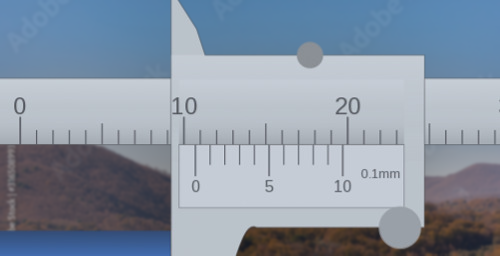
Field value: 10.7mm
